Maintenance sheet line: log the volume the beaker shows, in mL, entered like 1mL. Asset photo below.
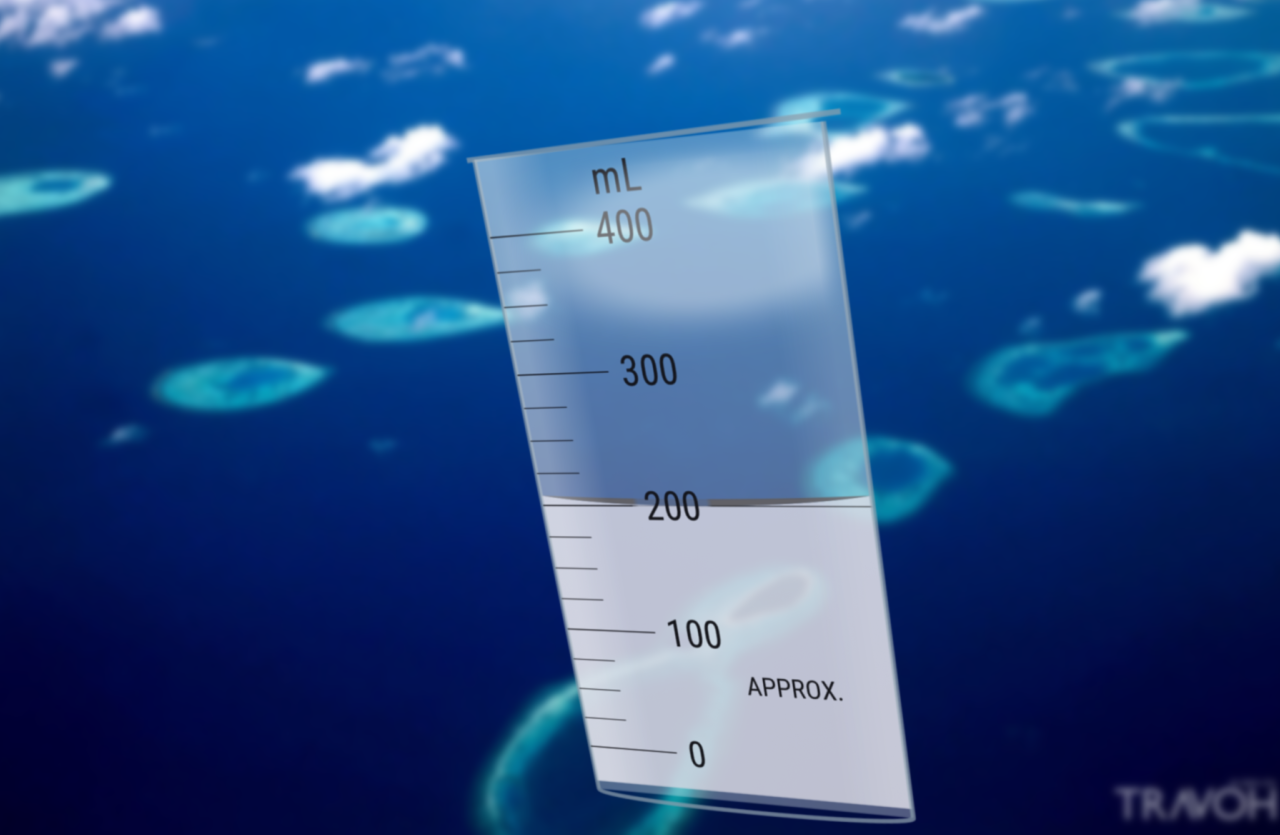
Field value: 200mL
